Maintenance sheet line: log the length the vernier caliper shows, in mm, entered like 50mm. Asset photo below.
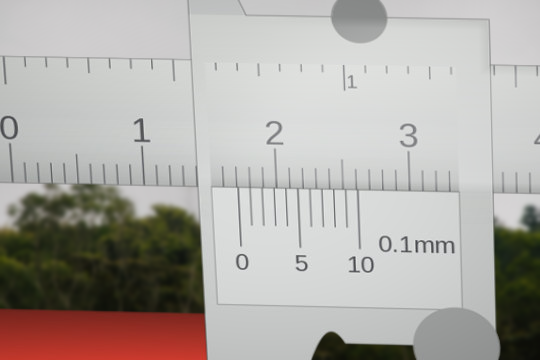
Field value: 17.1mm
